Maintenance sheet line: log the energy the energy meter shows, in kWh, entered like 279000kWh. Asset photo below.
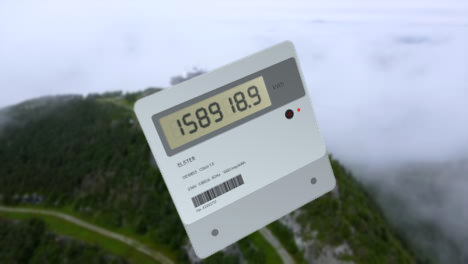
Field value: 158918.9kWh
